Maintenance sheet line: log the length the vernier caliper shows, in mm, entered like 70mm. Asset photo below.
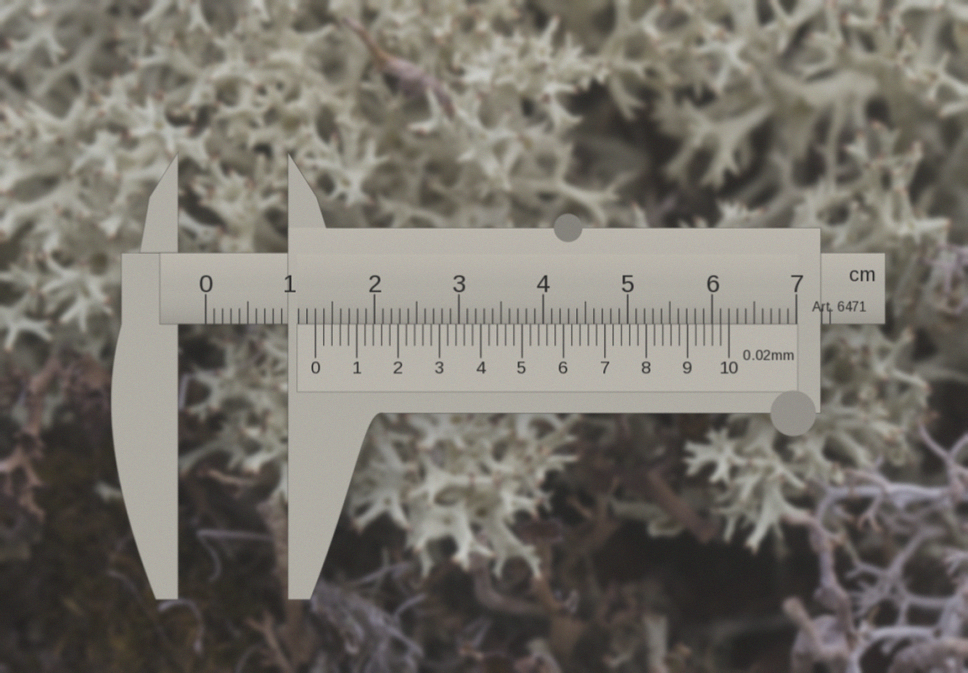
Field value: 13.0mm
